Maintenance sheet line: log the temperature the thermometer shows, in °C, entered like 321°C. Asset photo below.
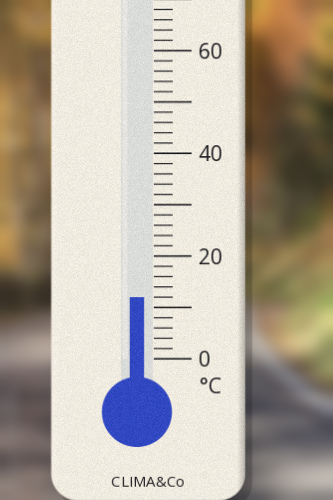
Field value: 12°C
